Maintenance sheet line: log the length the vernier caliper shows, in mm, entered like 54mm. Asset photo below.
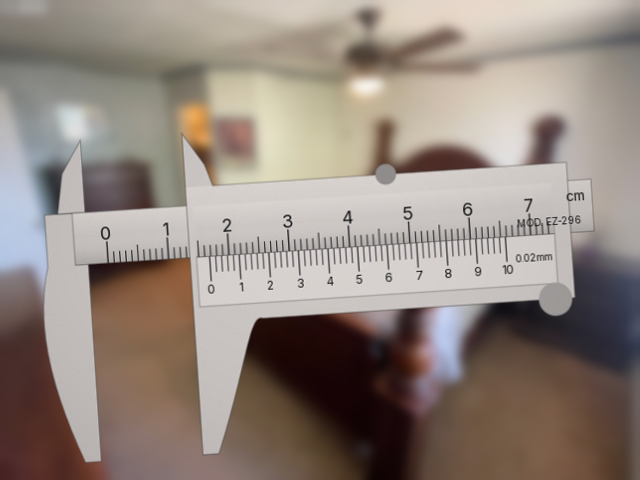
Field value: 16.8mm
